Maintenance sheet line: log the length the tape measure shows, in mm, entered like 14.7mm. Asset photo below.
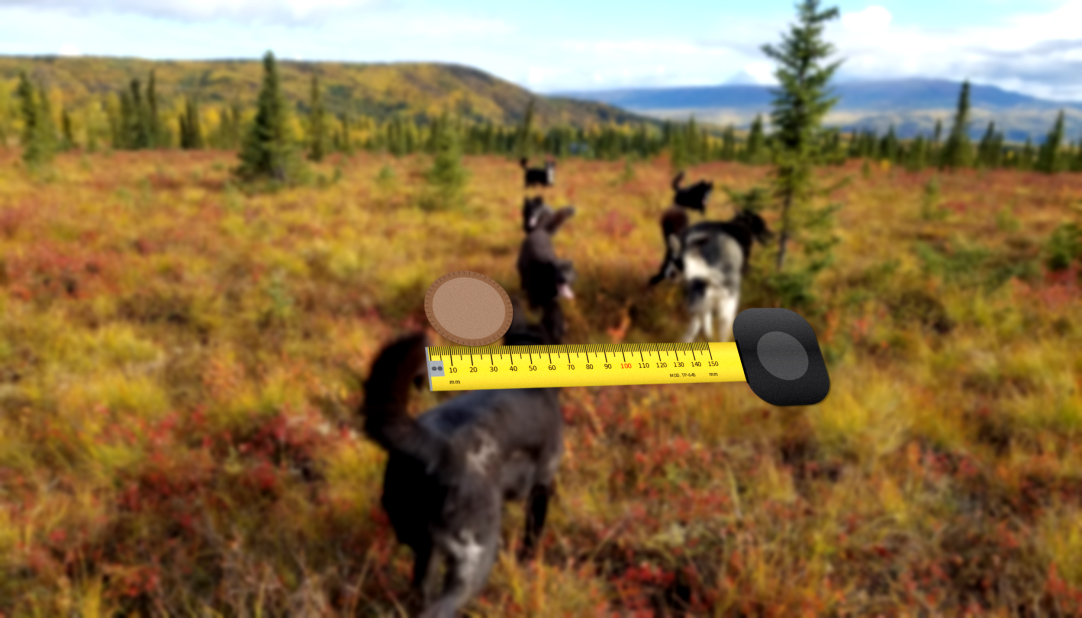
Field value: 45mm
